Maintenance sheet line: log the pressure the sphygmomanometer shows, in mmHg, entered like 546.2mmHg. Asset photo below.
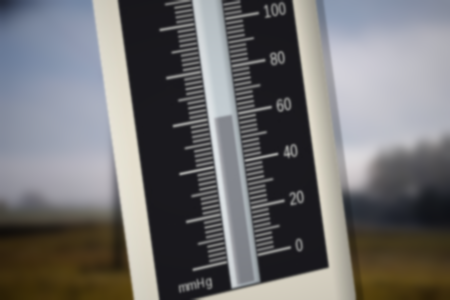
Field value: 60mmHg
